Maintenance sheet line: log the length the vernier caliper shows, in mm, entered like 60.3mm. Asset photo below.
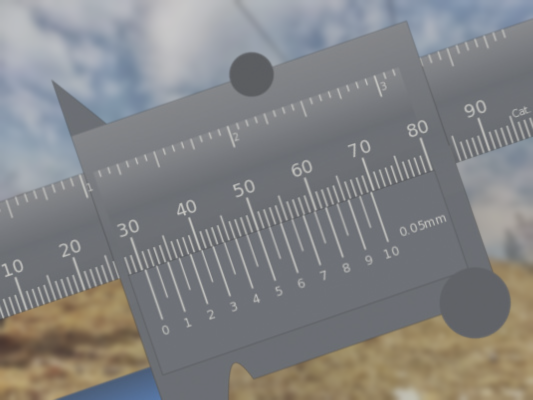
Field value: 30.5mm
